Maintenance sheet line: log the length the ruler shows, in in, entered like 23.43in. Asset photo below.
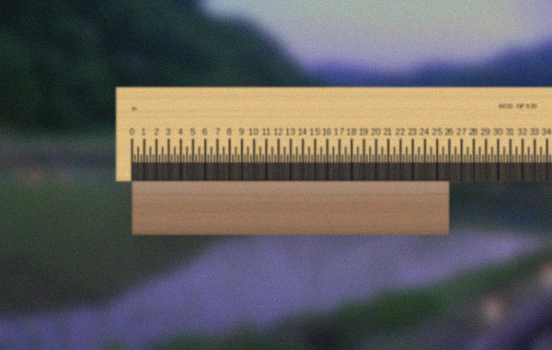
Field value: 26in
